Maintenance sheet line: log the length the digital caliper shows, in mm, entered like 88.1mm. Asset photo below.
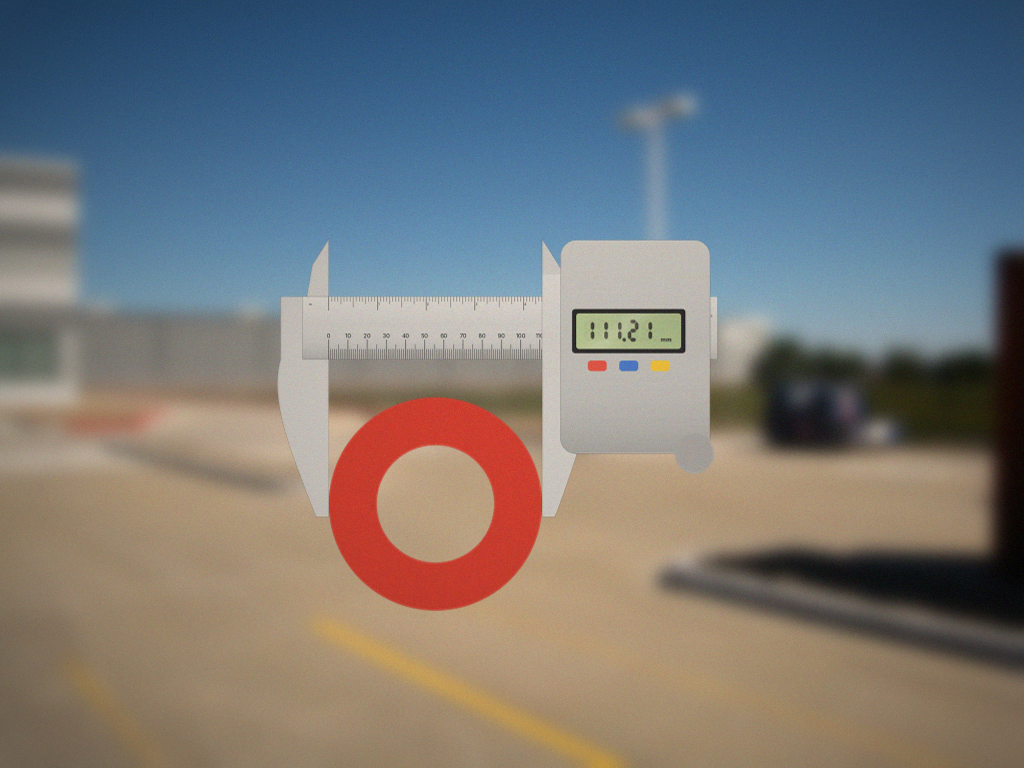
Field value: 111.21mm
